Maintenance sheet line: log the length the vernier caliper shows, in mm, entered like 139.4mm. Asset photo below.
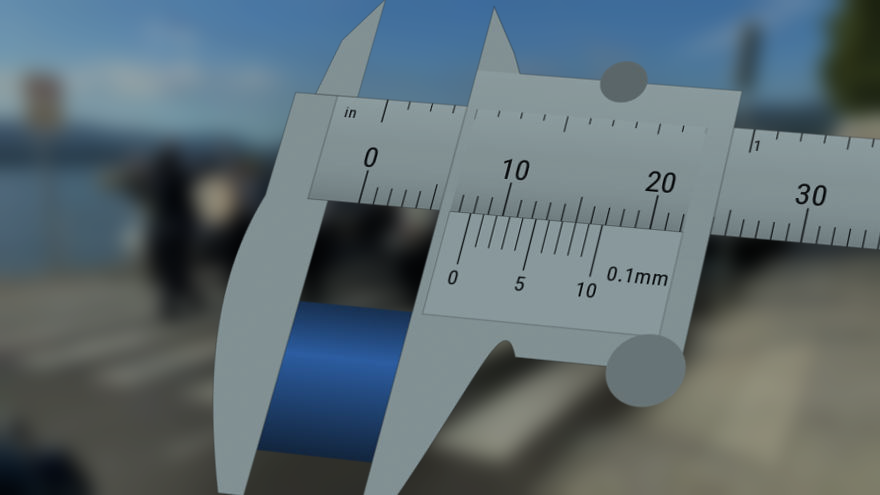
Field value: 7.8mm
